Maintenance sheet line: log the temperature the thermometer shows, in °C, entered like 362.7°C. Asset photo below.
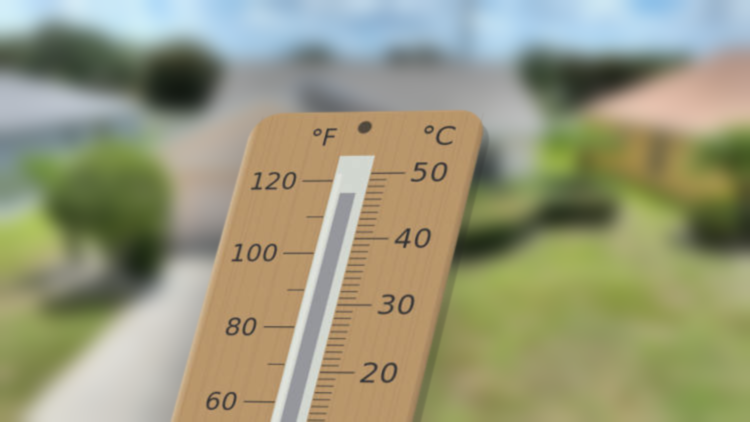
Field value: 47°C
